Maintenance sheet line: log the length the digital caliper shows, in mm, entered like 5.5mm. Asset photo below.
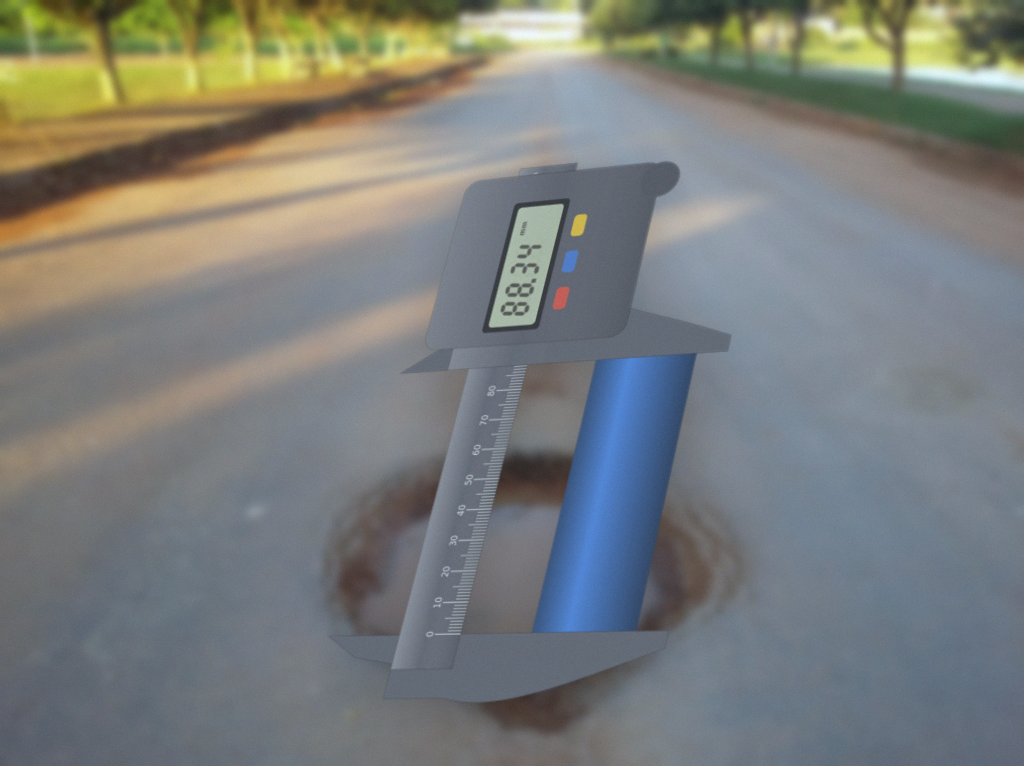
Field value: 88.34mm
